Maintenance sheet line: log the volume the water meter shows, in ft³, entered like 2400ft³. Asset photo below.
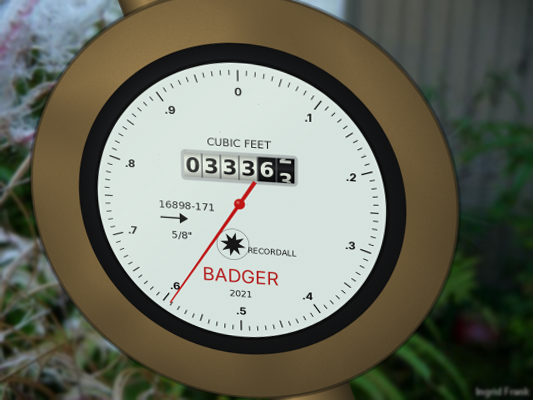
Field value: 33362.59ft³
